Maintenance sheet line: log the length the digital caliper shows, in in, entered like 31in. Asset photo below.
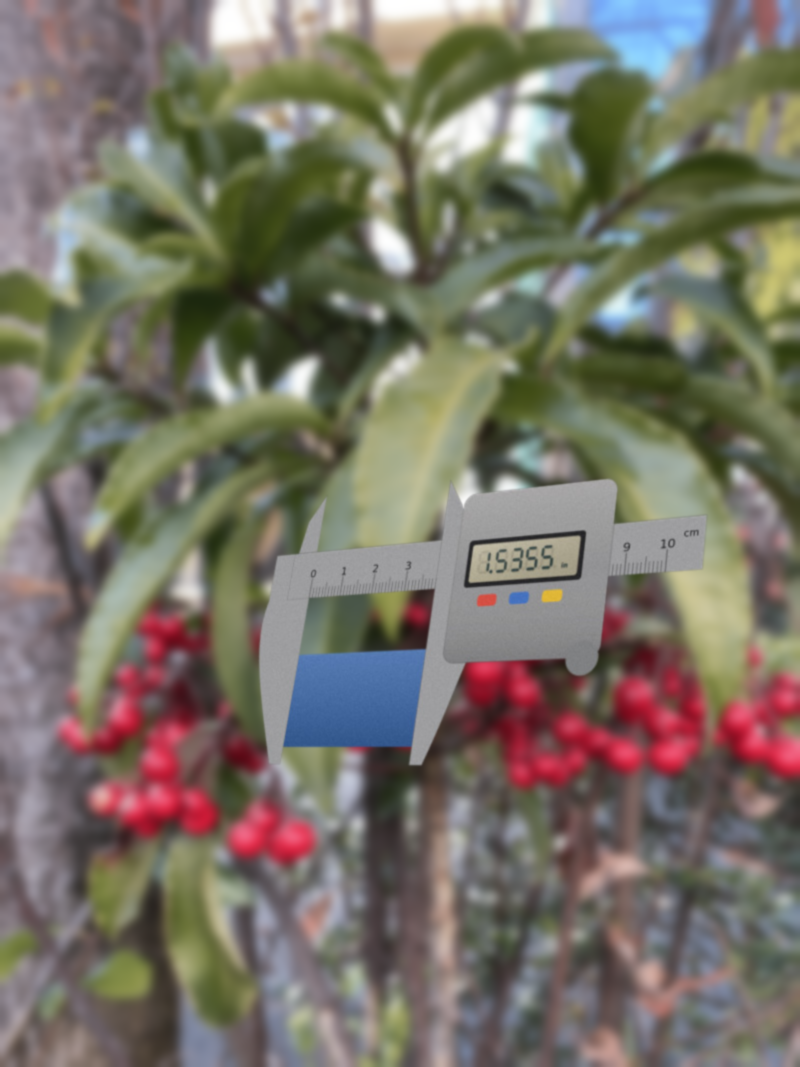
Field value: 1.5355in
